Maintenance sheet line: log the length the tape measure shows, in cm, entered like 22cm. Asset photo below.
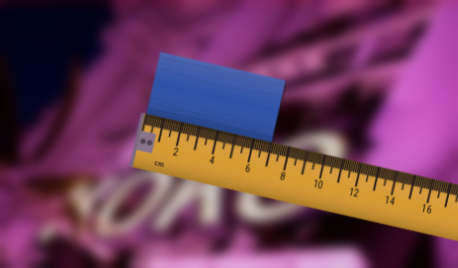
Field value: 7cm
